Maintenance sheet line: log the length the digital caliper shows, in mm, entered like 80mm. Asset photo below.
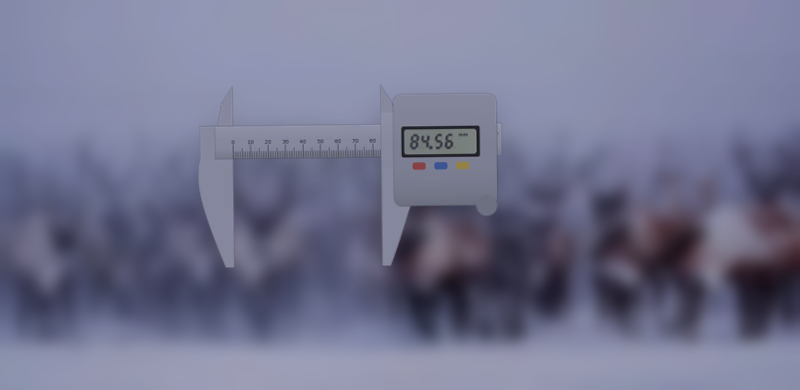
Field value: 84.56mm
